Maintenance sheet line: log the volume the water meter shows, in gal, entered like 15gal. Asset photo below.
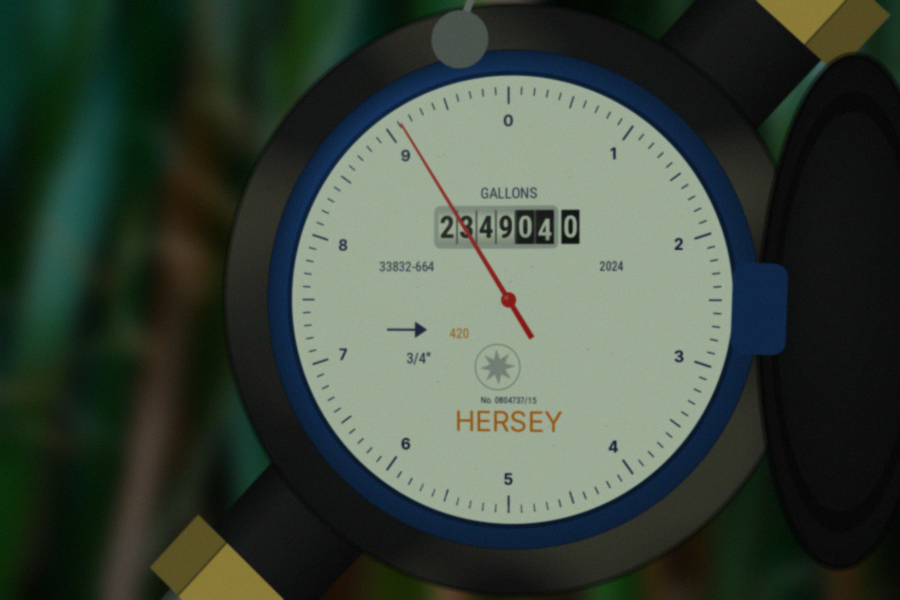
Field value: 2349039.1gal
